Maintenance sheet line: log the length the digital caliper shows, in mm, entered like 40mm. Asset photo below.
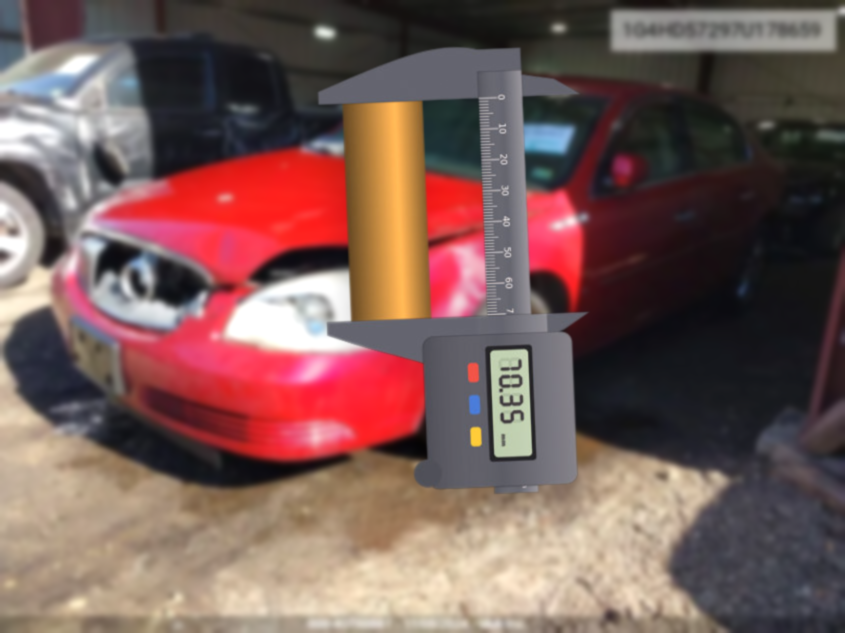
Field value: 70.35mm
